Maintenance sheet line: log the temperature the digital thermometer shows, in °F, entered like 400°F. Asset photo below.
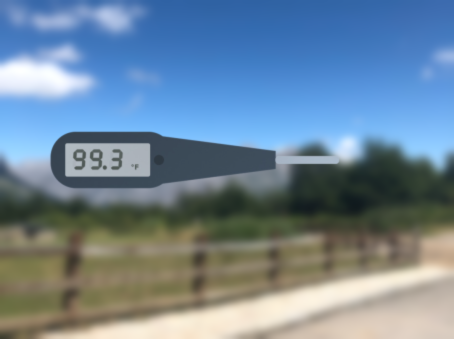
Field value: 99.3°F
